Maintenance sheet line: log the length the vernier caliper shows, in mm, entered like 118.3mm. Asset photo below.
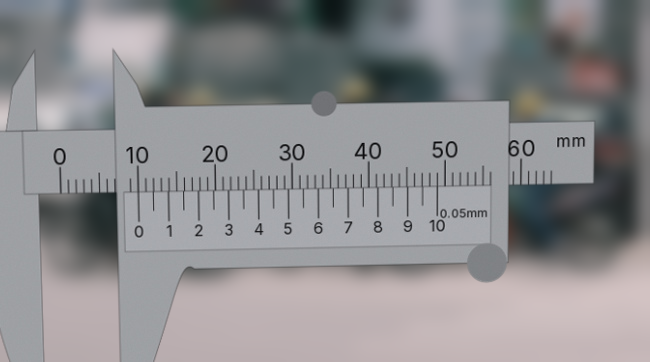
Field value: 10.0mm
